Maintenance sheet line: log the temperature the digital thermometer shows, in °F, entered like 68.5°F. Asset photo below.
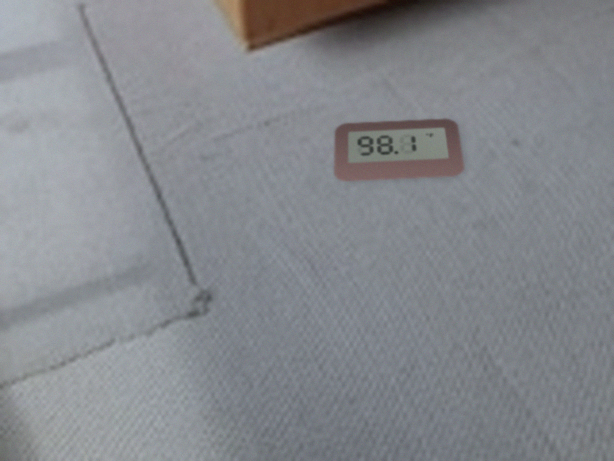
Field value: 98.1°F
